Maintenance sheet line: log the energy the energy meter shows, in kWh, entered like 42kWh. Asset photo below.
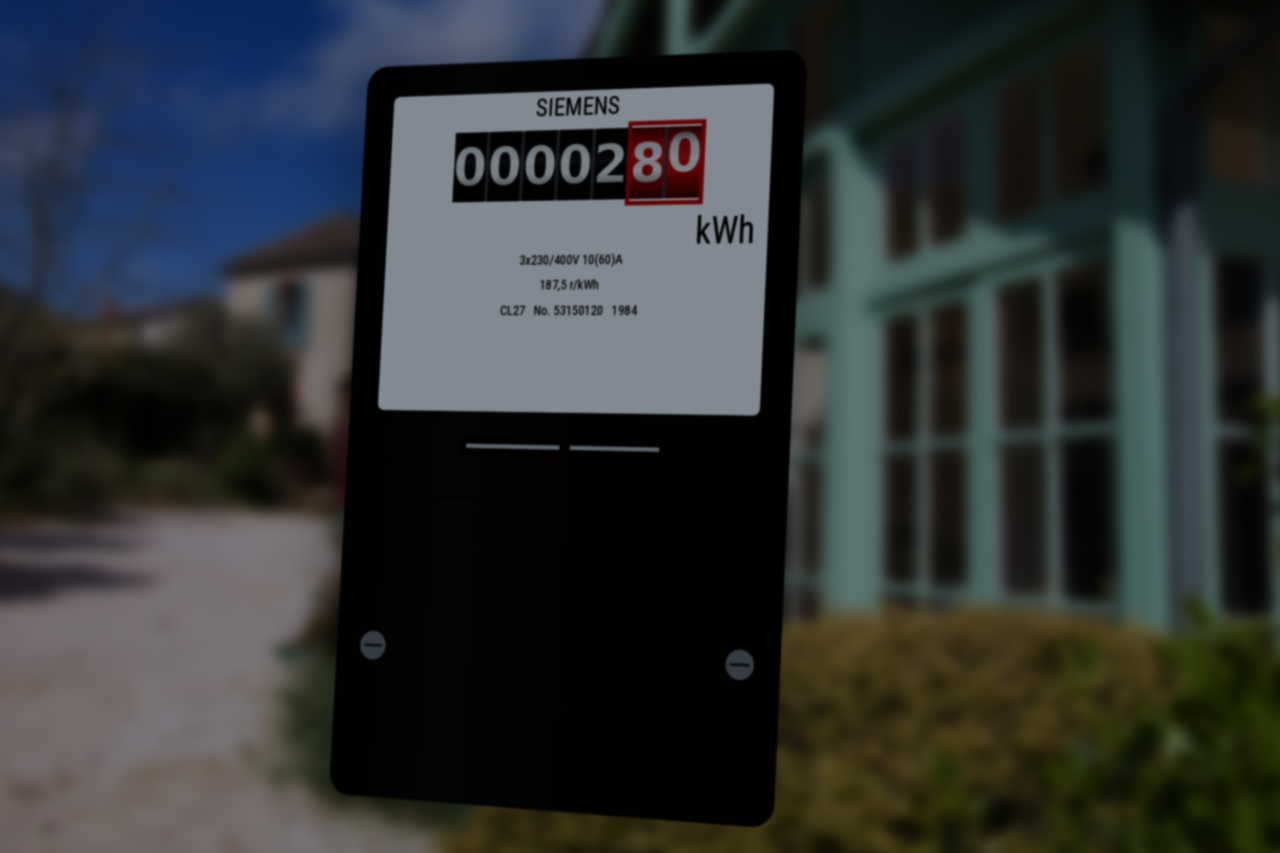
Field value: 2.80kWh
